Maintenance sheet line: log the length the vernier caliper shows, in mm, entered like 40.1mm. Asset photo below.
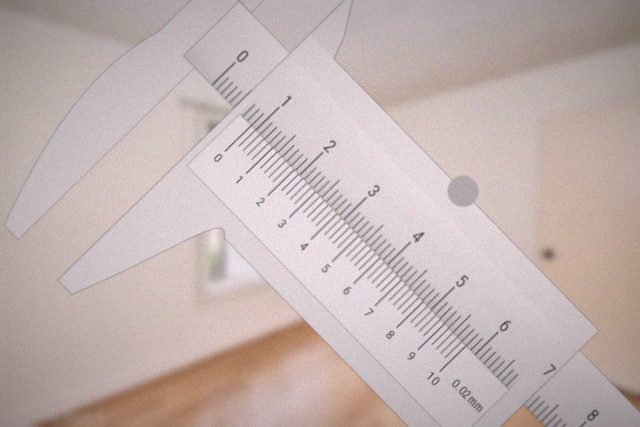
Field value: 9.0mm
